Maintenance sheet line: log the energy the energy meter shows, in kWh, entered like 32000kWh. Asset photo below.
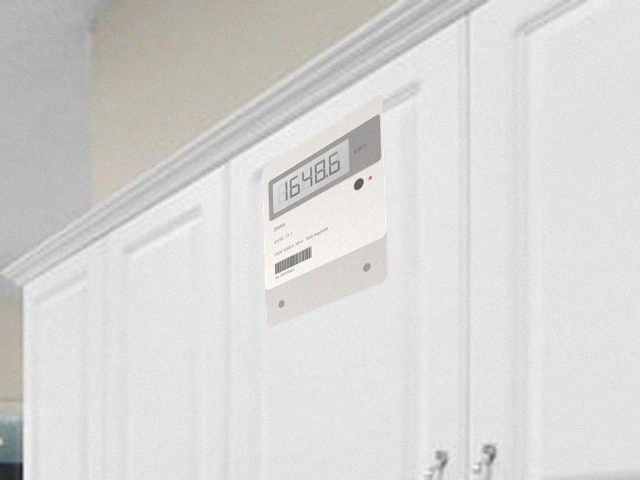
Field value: 1648.6kWh
